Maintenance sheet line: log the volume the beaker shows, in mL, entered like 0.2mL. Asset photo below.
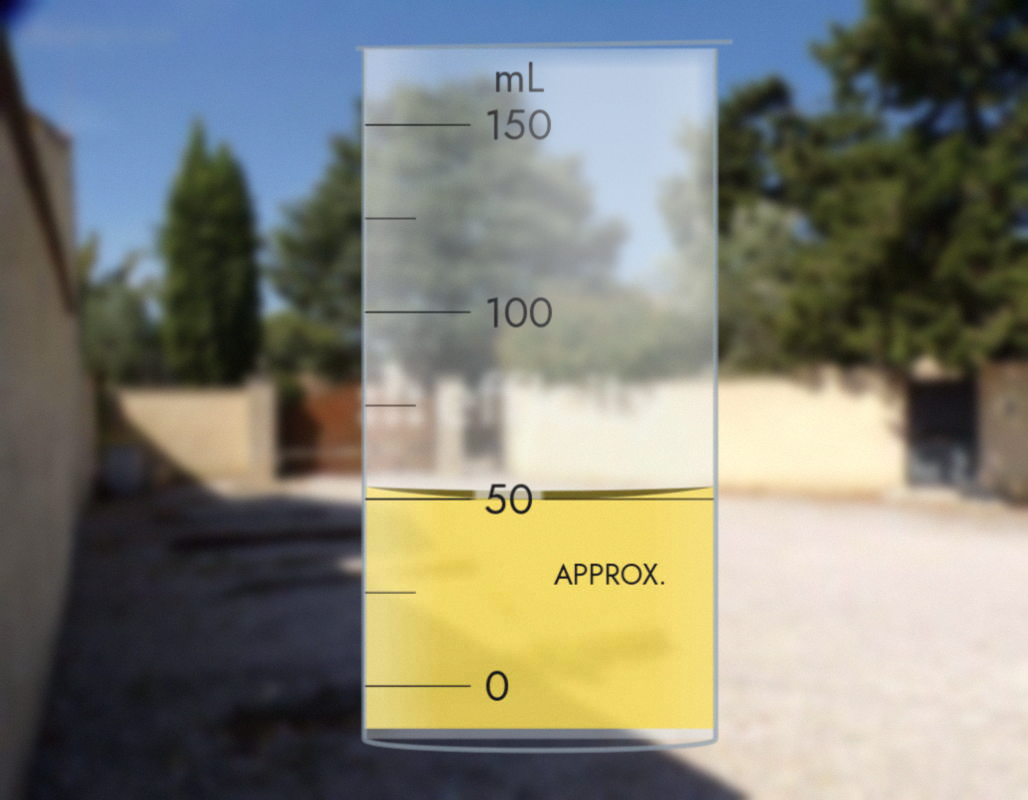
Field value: 50mL
